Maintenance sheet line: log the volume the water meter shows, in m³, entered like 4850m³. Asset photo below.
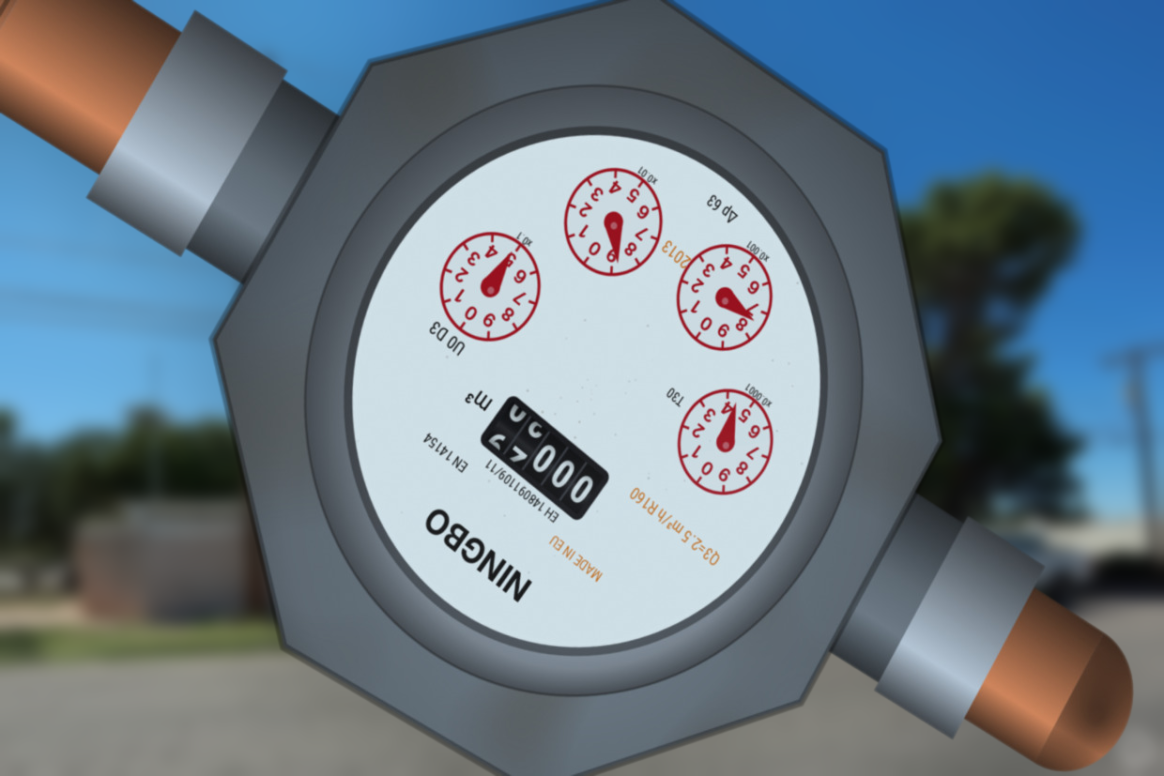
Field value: 29.4874m³
